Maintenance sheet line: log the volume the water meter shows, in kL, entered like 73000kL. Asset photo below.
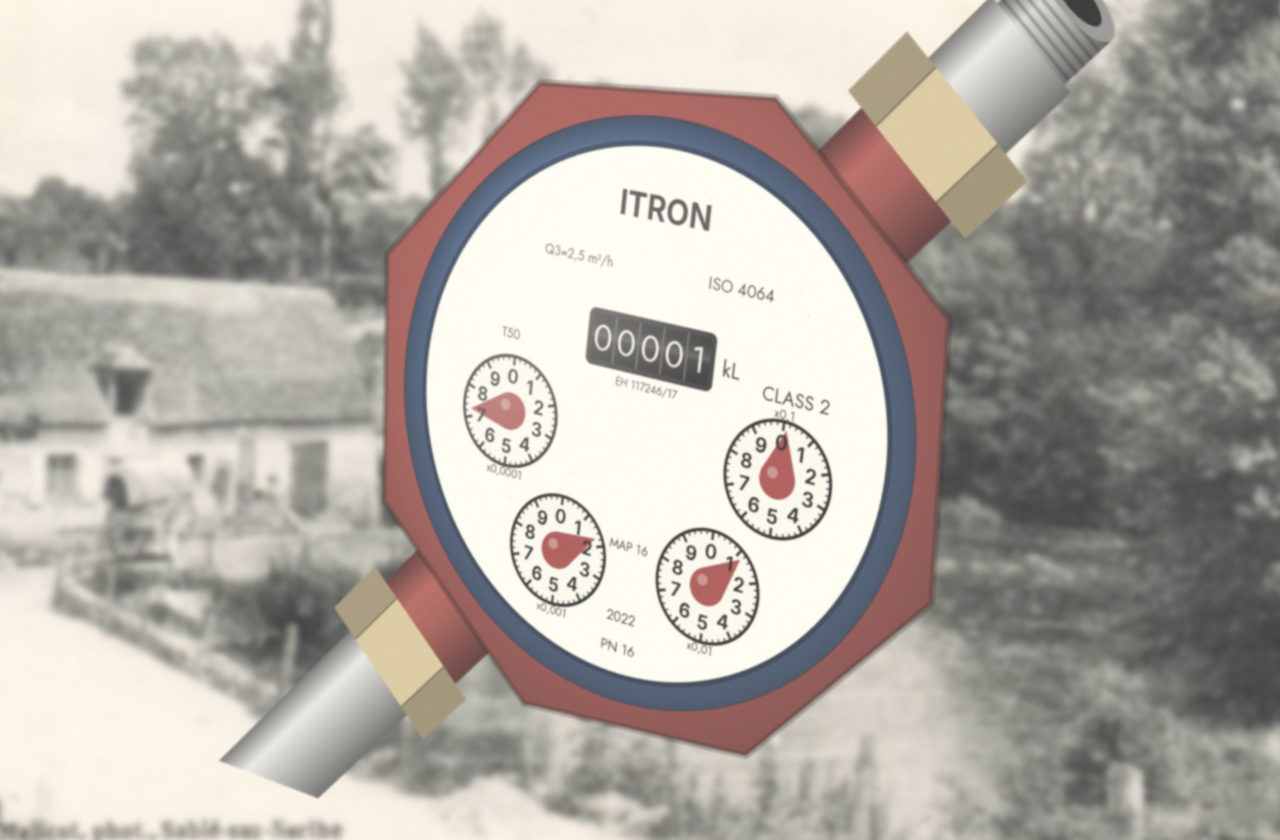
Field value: 1.0117kL
